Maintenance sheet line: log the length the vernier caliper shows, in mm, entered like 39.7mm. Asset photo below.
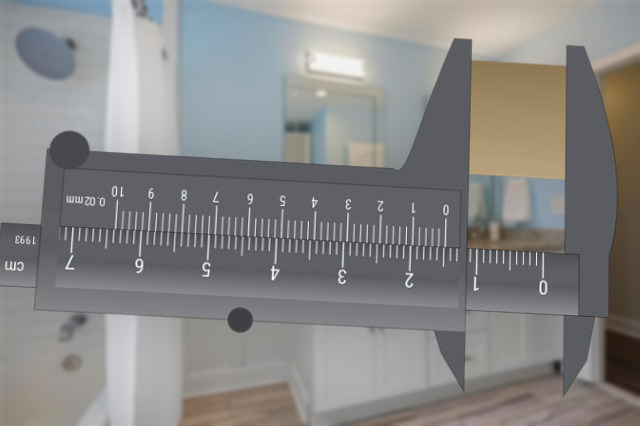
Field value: 14.8mm
